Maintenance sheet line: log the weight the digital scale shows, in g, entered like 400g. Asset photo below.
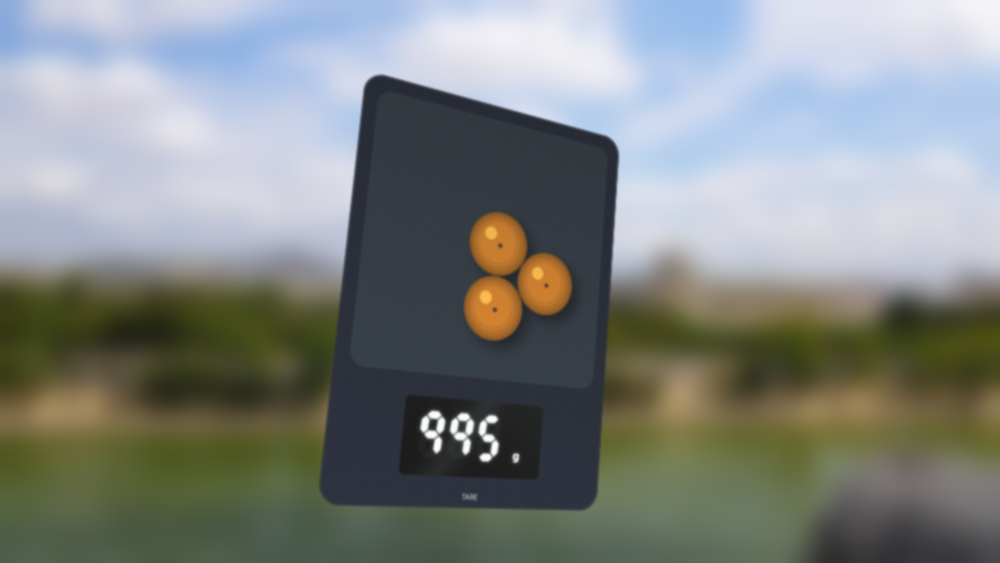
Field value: 995g
